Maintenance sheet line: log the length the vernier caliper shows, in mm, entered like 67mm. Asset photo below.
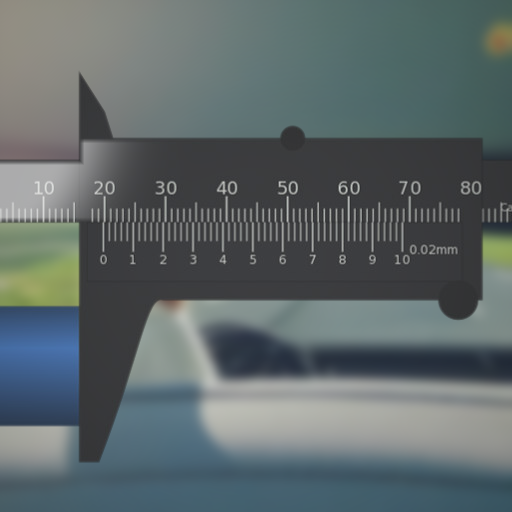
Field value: 19.8mm
